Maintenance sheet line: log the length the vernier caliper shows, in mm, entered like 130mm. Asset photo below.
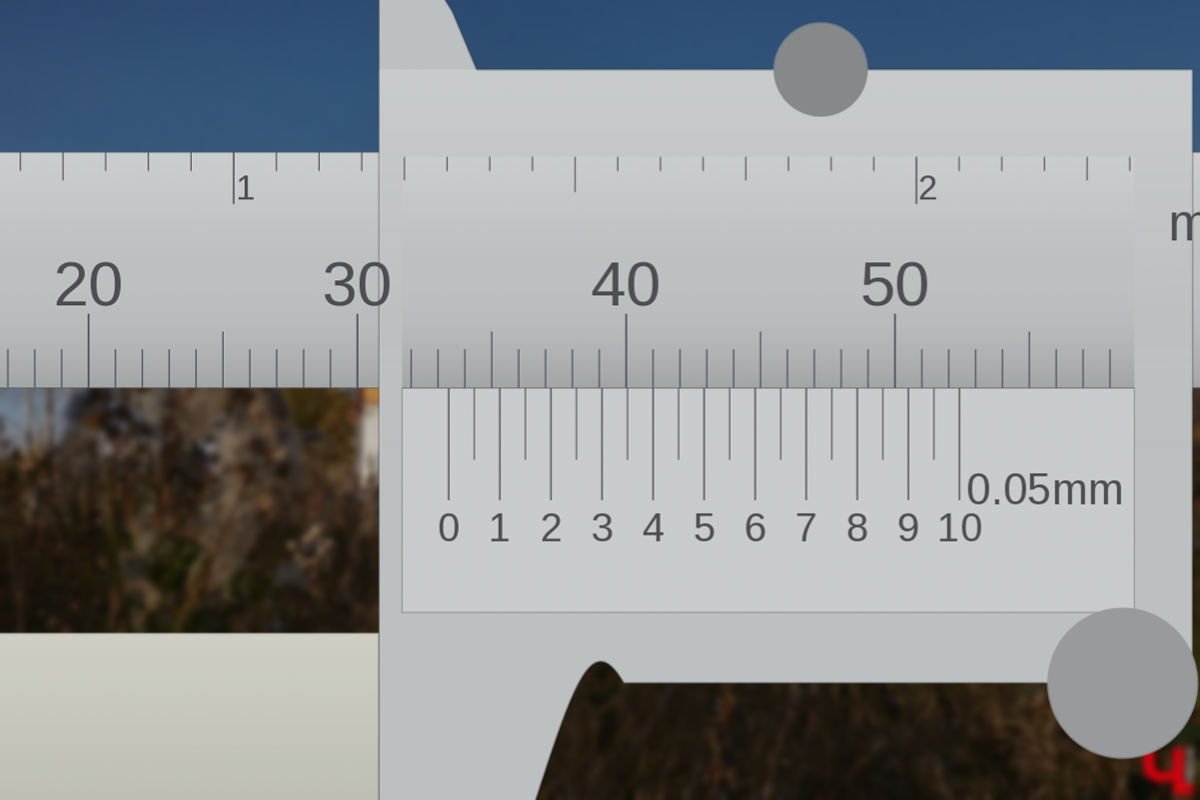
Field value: 33.40mm
